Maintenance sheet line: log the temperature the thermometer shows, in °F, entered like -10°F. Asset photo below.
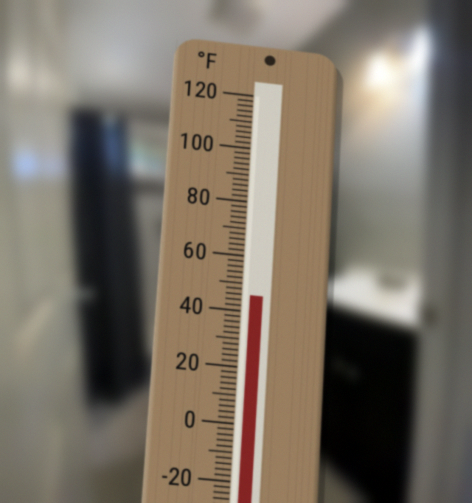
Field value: 46°F
